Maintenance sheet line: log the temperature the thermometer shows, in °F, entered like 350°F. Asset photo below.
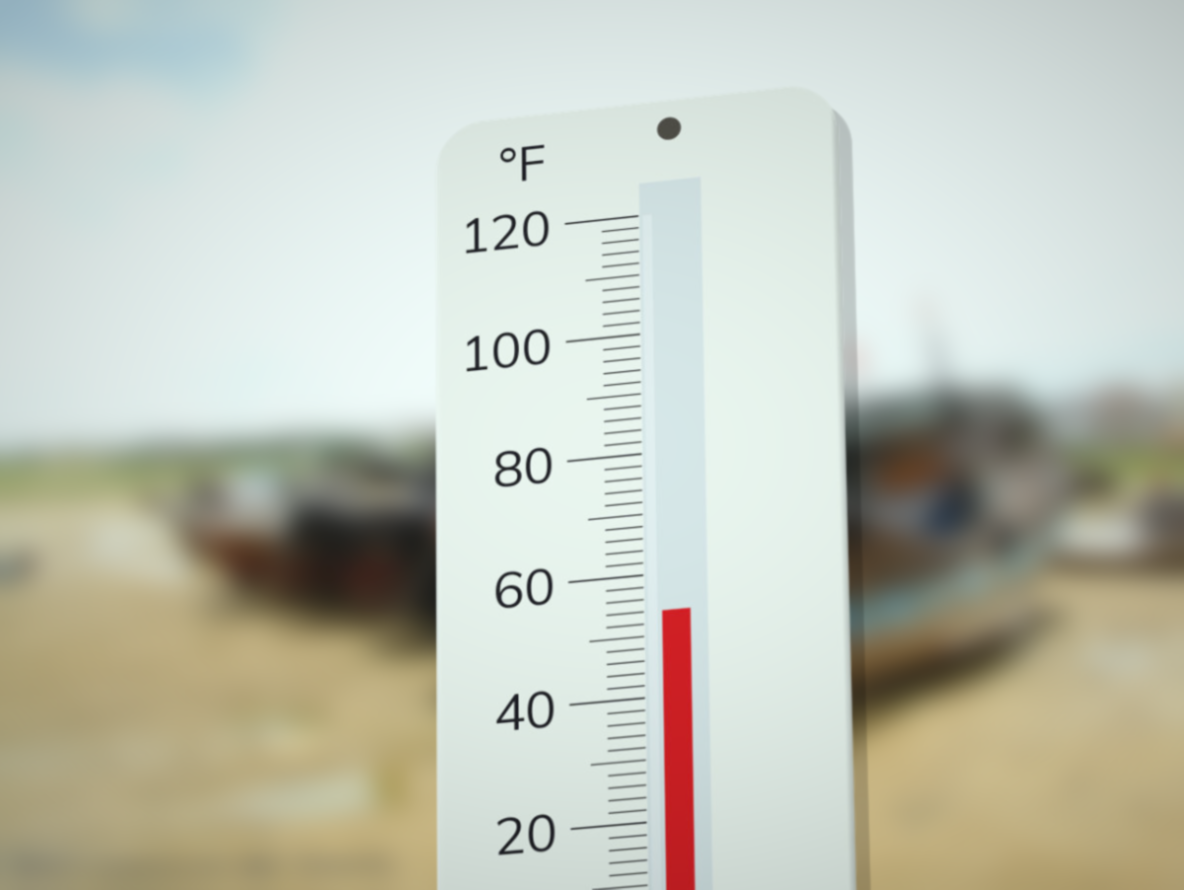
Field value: 54°F
